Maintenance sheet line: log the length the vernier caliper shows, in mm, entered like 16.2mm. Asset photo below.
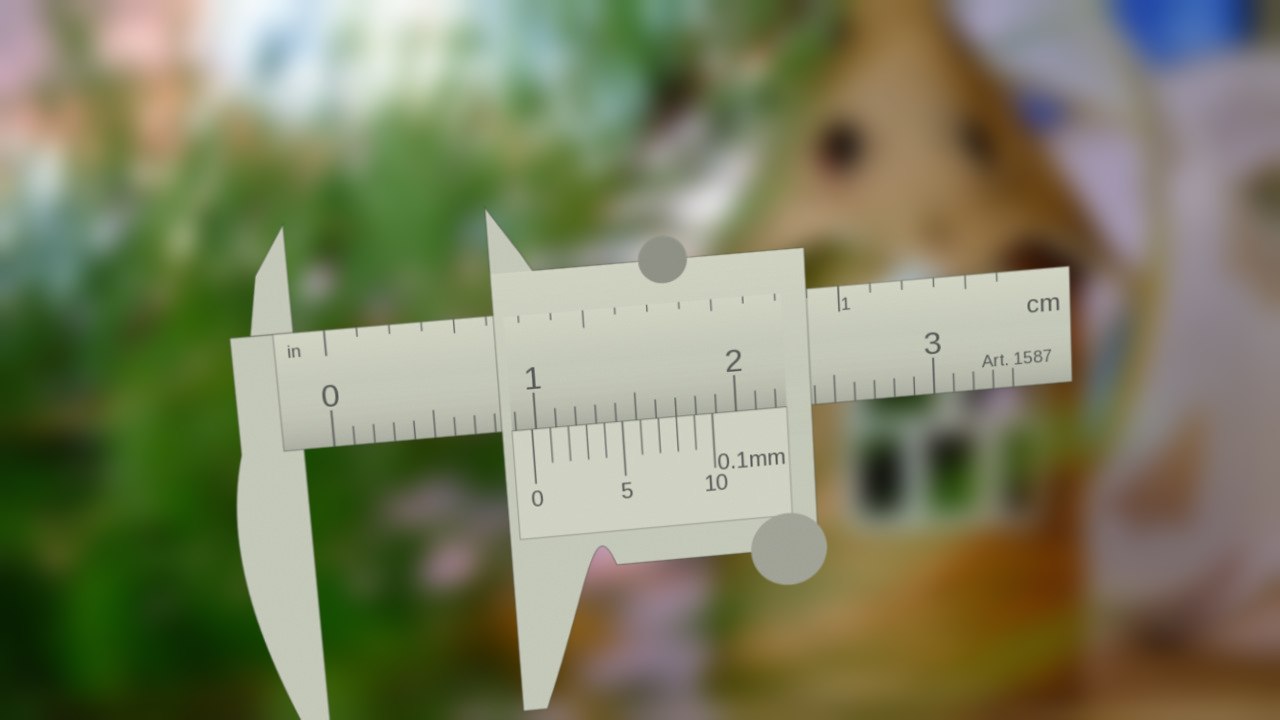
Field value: 9.8mm
